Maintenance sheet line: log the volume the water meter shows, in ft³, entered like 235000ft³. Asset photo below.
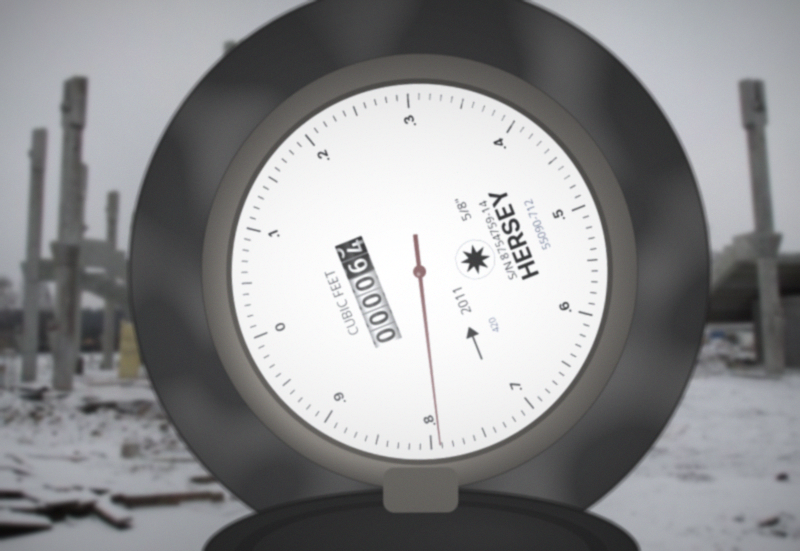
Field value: 63.79ft³
